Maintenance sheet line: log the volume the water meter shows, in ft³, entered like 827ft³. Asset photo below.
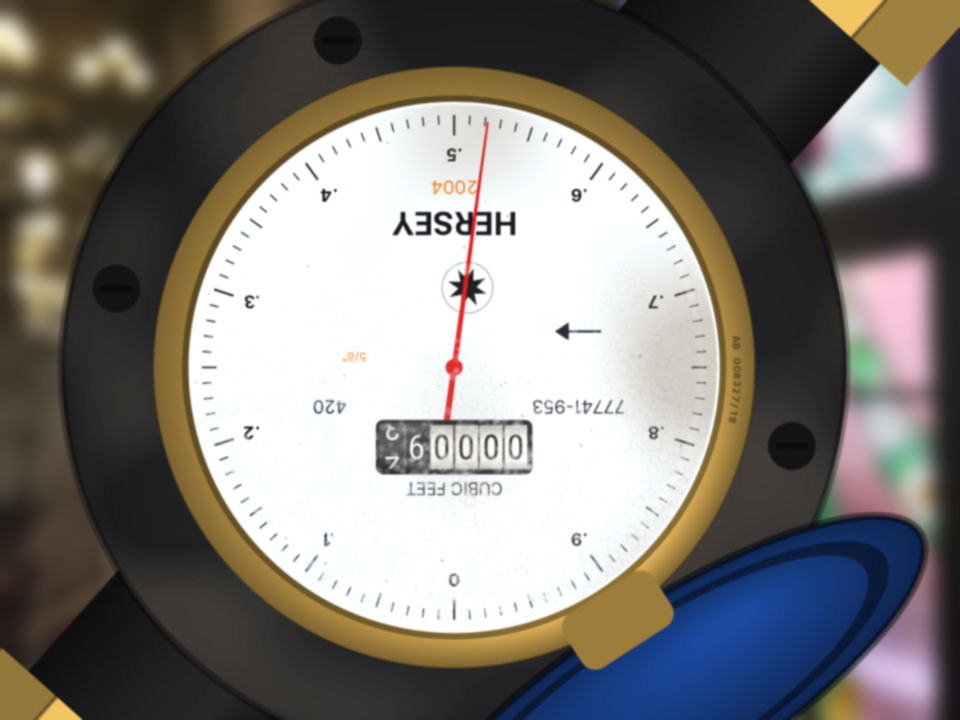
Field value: 92.52ft³
